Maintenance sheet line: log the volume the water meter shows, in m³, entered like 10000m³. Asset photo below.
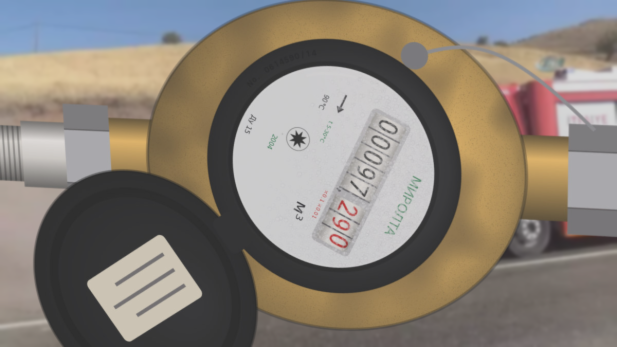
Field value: 97.290m³
